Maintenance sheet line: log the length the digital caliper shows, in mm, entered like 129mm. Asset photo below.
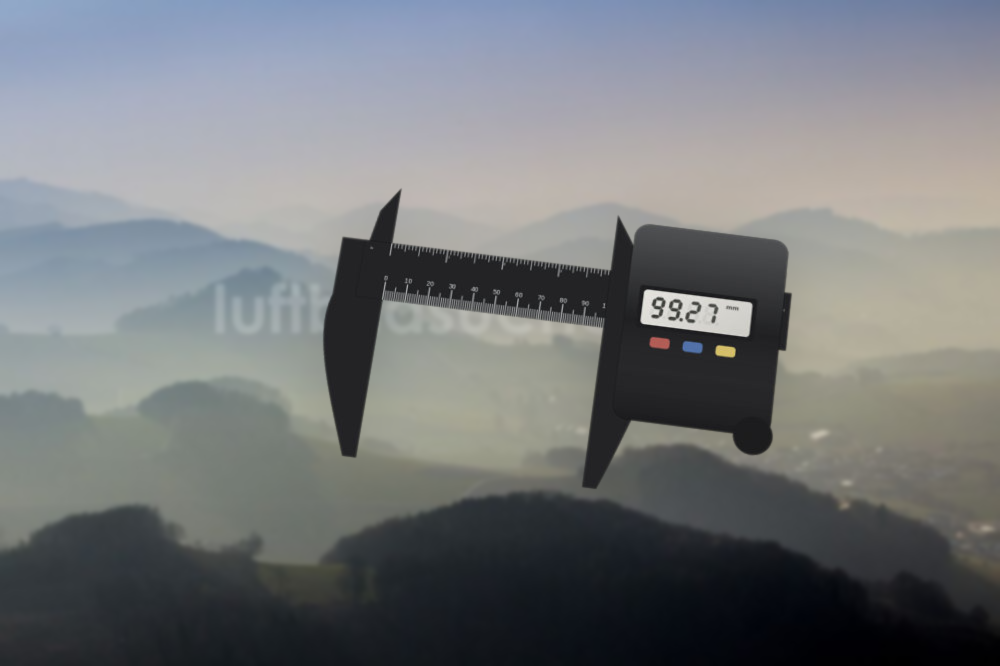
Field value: 99.27mm
